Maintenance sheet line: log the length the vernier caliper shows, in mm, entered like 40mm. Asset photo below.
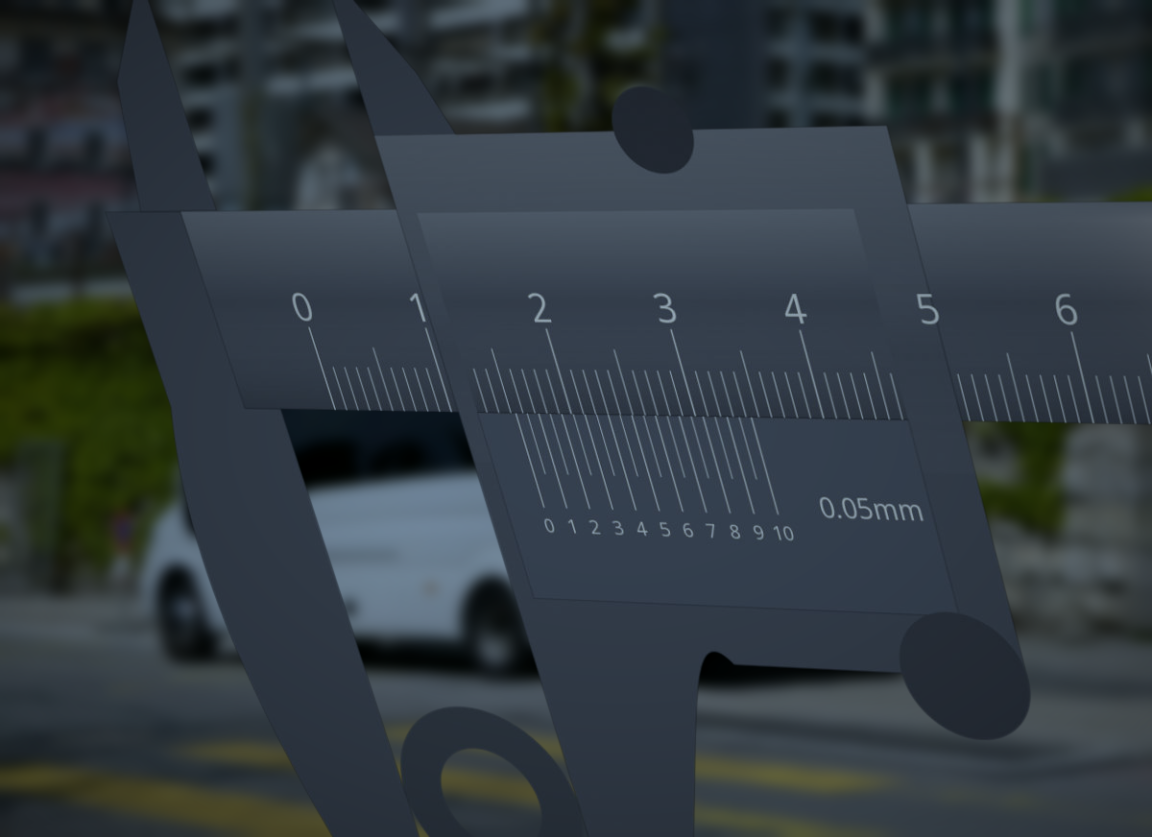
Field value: 15.4mm
